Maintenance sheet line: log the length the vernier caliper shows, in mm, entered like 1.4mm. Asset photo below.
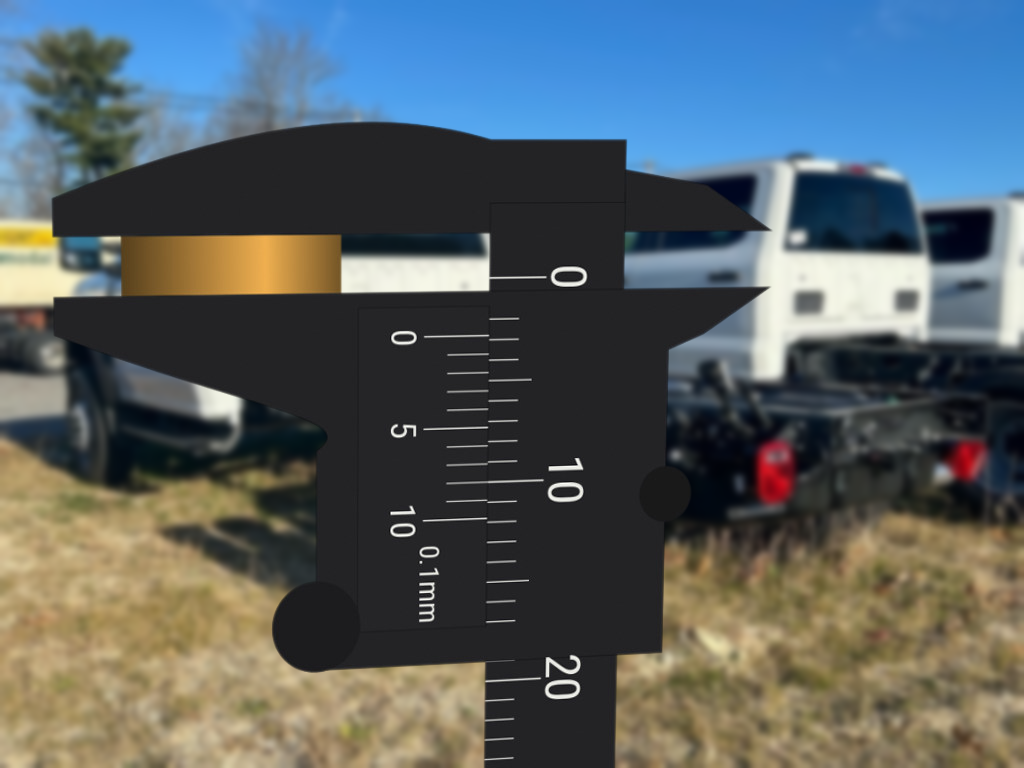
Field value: 2.8mm
